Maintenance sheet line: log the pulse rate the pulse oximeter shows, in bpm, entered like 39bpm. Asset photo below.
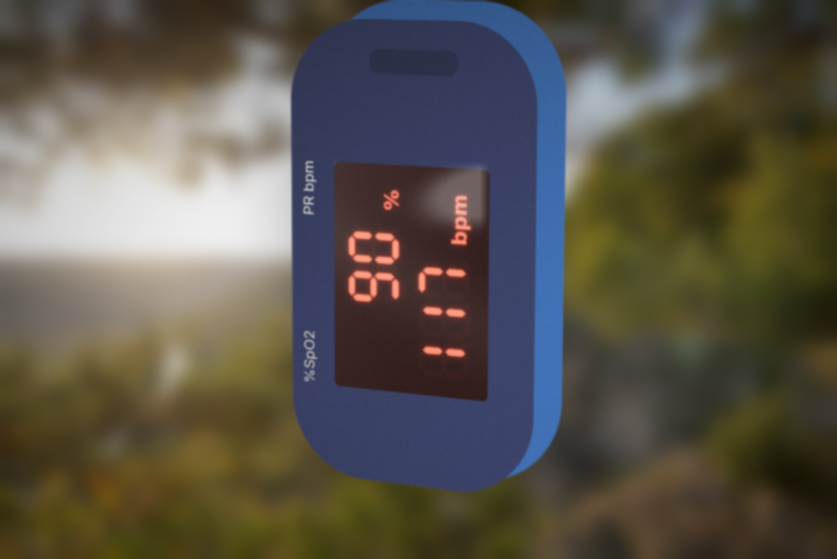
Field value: 117bpm
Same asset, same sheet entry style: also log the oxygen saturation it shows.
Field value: 90%
